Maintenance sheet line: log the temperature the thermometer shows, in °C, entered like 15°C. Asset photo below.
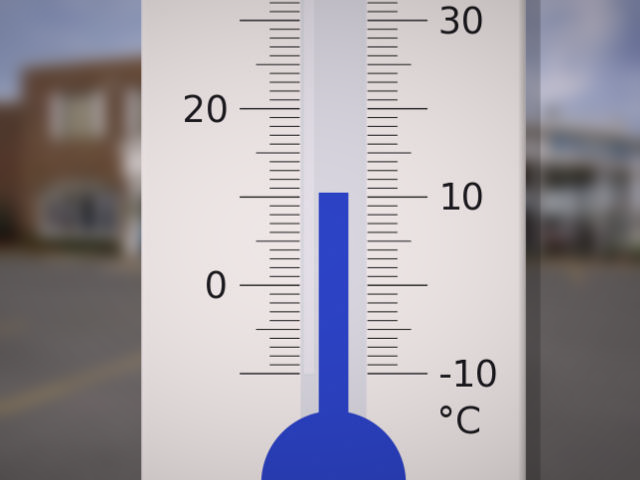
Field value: 10.5°C
